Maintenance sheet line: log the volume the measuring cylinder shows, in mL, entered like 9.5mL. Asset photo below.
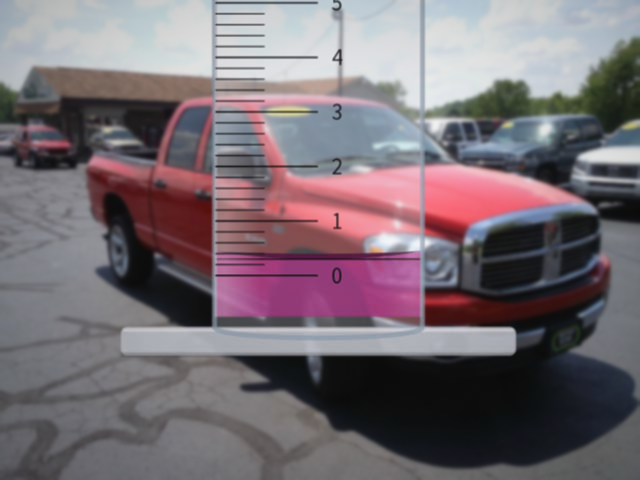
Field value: 0.3mL
